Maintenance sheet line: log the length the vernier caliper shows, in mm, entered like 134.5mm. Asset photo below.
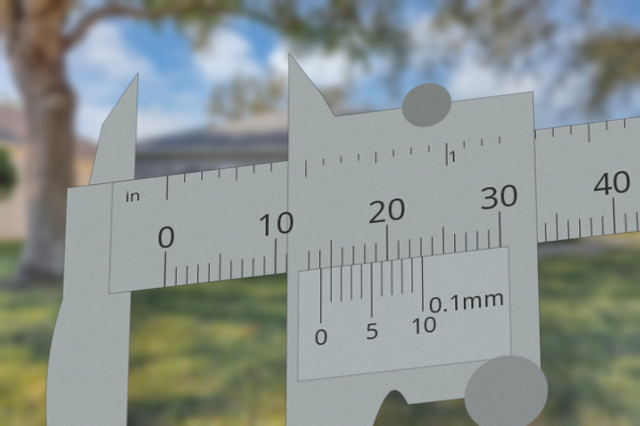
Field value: 14.1mm
